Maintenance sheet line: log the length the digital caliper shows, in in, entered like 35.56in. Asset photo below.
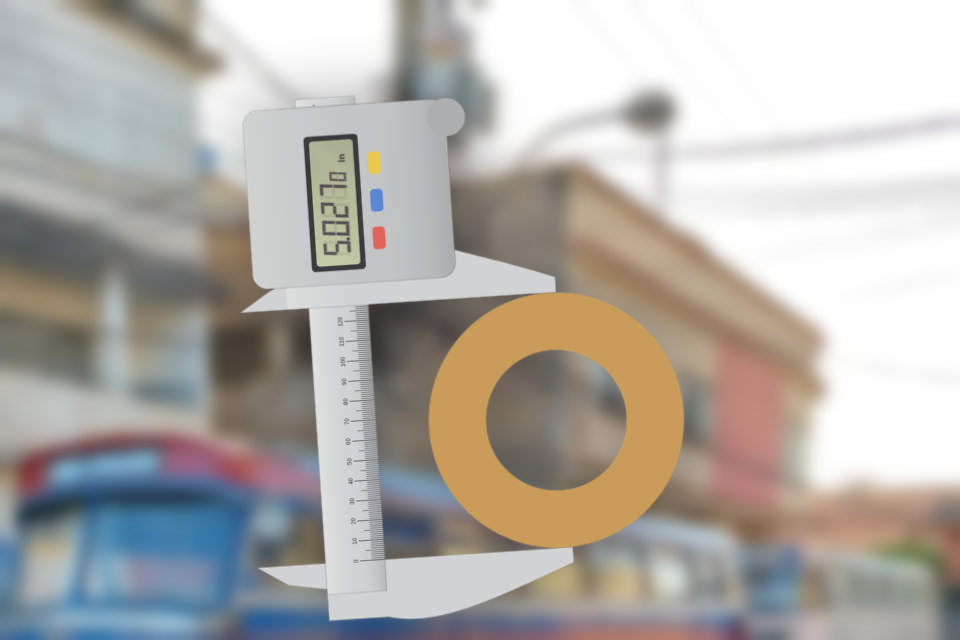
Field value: 5.0270in
